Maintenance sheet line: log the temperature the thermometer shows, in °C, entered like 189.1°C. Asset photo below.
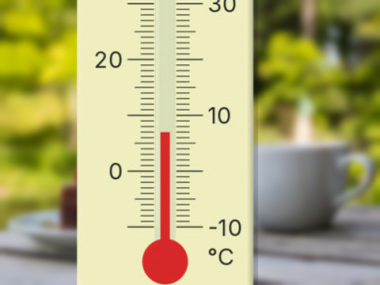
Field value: 7°C
